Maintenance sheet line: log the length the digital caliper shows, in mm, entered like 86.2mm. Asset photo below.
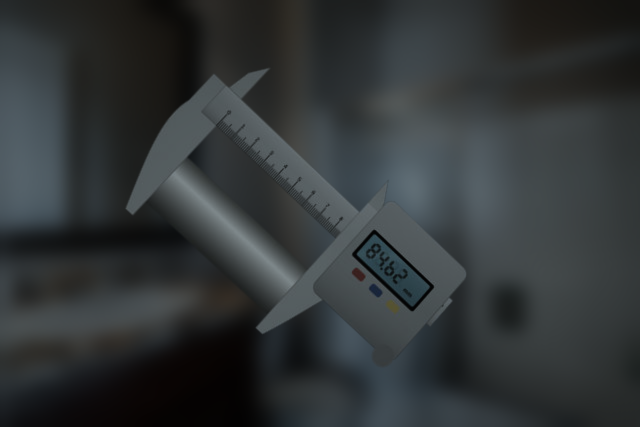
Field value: 84.62mm
